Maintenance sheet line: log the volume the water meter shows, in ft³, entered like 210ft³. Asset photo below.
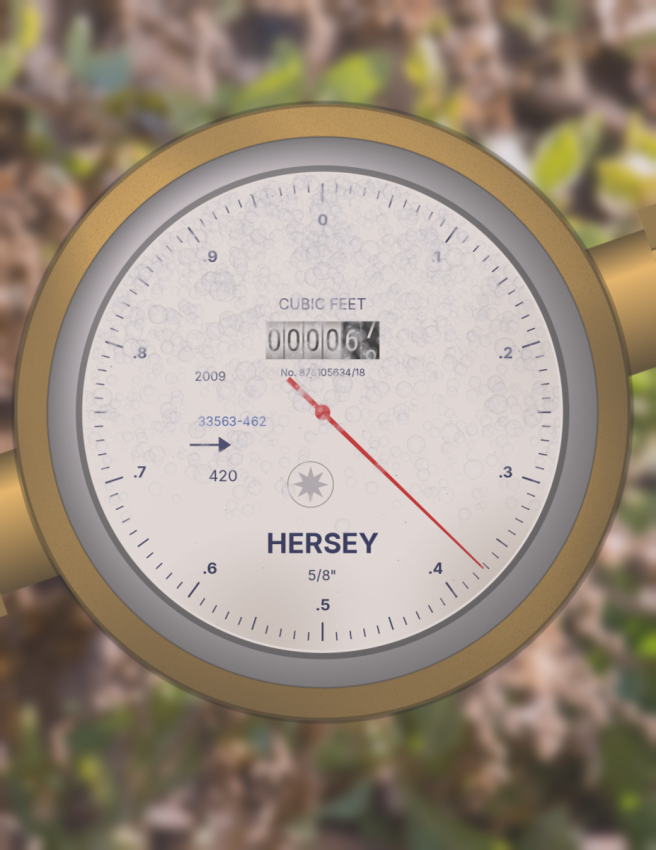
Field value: 67.37ft³
